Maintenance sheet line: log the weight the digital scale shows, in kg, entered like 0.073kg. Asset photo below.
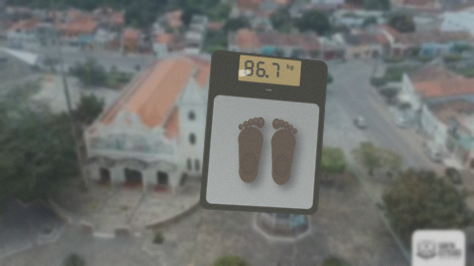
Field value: 86.7kg
